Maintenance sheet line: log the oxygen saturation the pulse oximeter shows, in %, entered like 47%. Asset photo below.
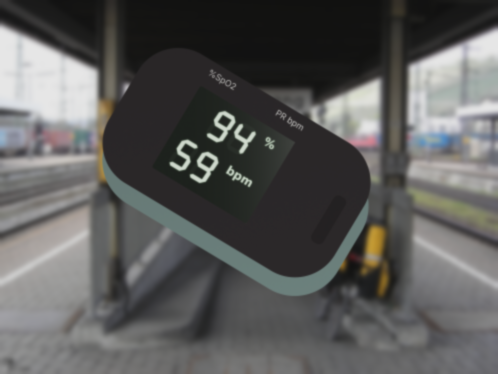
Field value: 94%
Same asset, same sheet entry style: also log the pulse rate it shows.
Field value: 59bpm
